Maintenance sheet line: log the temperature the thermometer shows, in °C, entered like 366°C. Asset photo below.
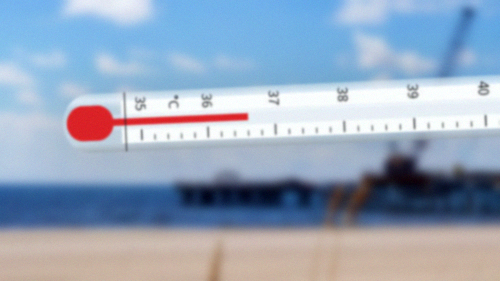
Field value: 36.6°C
